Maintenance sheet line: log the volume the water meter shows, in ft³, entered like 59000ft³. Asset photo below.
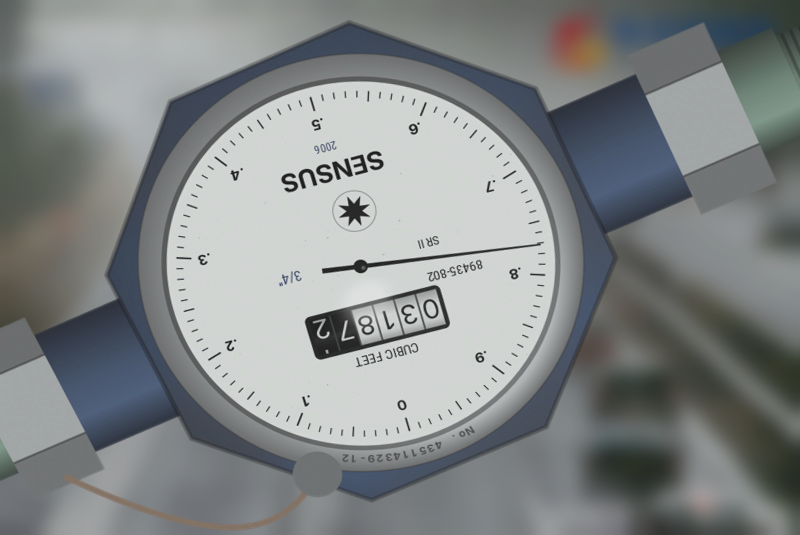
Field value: 31871.77ft³
